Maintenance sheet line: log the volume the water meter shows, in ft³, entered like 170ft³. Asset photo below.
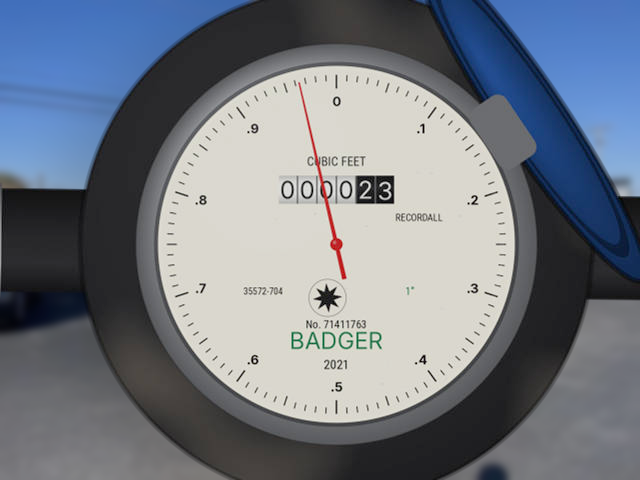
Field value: 22.96ft³
